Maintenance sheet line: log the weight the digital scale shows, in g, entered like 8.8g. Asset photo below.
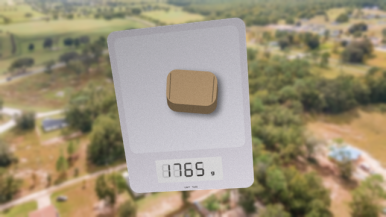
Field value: 1765g
